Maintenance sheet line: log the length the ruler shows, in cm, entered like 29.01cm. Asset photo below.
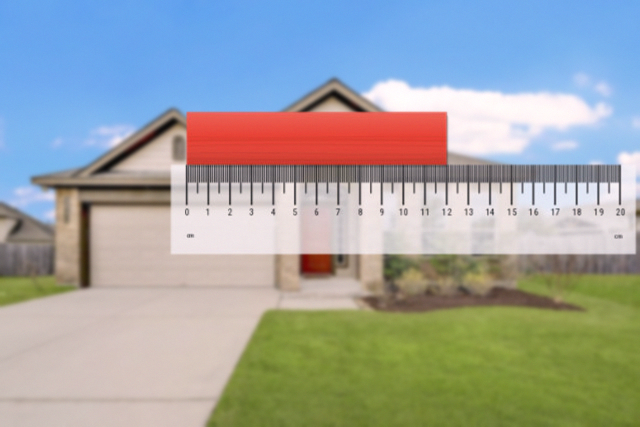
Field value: 12cm
